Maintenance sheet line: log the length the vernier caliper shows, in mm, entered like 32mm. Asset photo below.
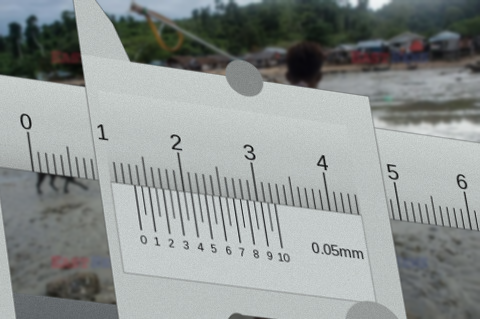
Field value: 13.4mm
